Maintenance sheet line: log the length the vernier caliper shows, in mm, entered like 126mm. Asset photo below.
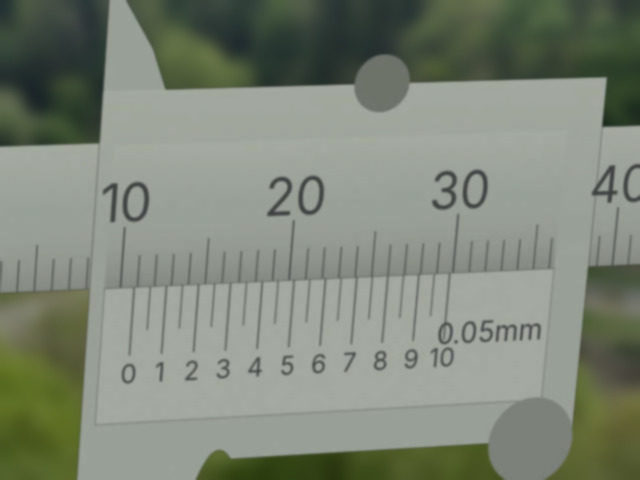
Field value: 10.8mm
